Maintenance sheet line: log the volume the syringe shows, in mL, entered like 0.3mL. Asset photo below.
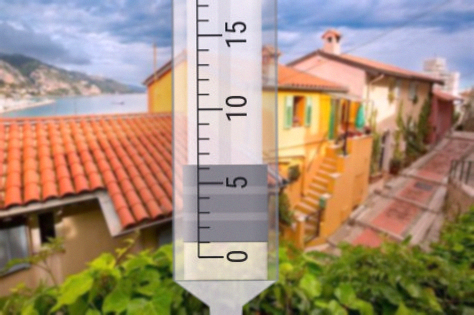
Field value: 1mL
